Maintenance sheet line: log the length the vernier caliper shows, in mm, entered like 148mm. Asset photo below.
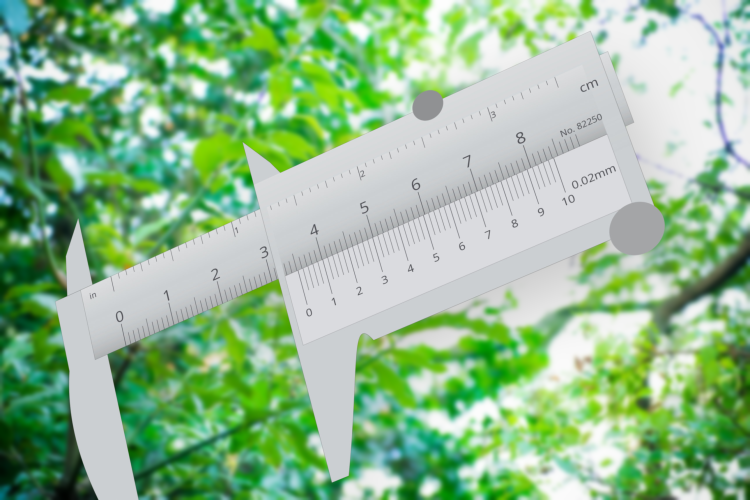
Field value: 35.2mm
